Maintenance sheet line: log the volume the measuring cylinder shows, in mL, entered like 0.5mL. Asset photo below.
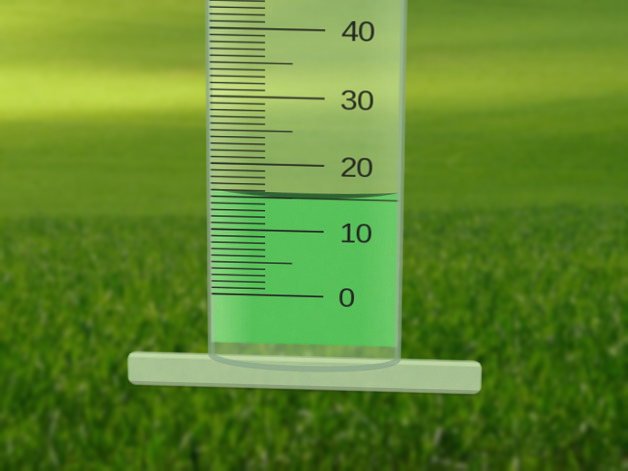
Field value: 15mL
